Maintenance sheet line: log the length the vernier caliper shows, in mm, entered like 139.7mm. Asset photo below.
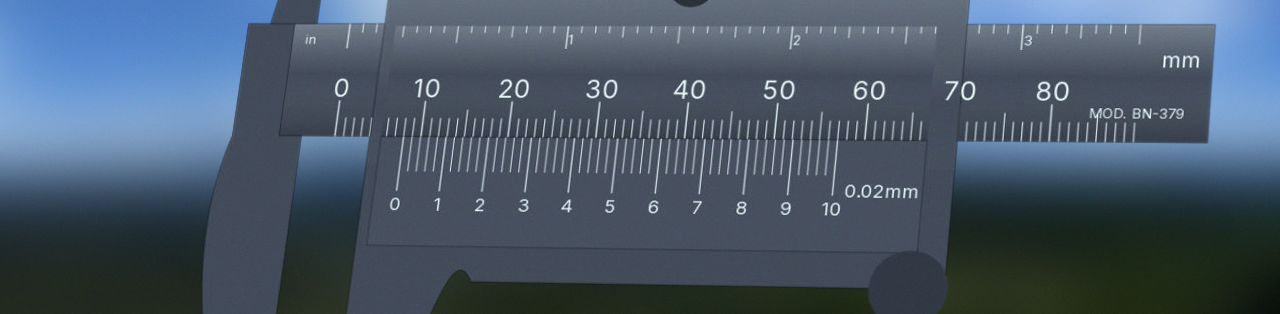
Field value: 8.0mm
